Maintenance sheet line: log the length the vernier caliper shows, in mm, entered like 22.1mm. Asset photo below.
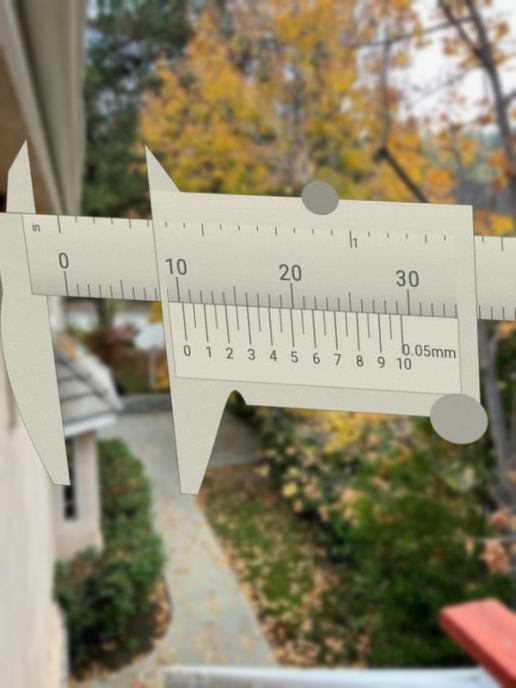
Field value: 10.3mm
